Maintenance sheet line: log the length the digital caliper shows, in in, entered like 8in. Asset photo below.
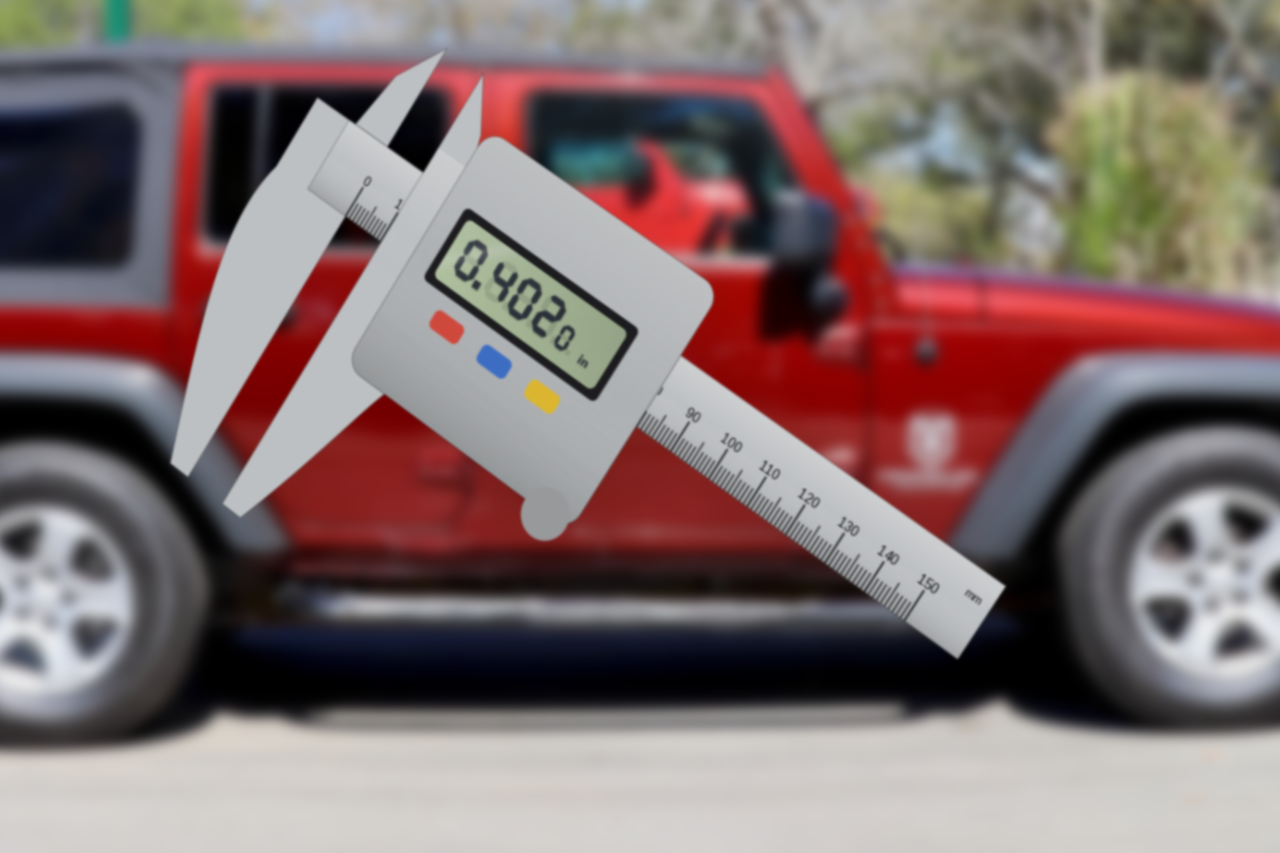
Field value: 0.4020in
